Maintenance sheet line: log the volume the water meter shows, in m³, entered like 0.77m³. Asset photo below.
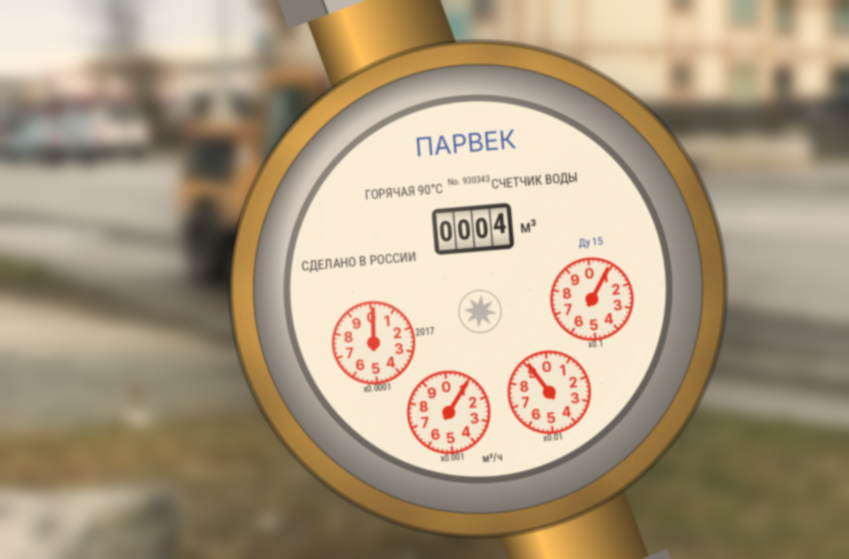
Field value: 4.0910m³
